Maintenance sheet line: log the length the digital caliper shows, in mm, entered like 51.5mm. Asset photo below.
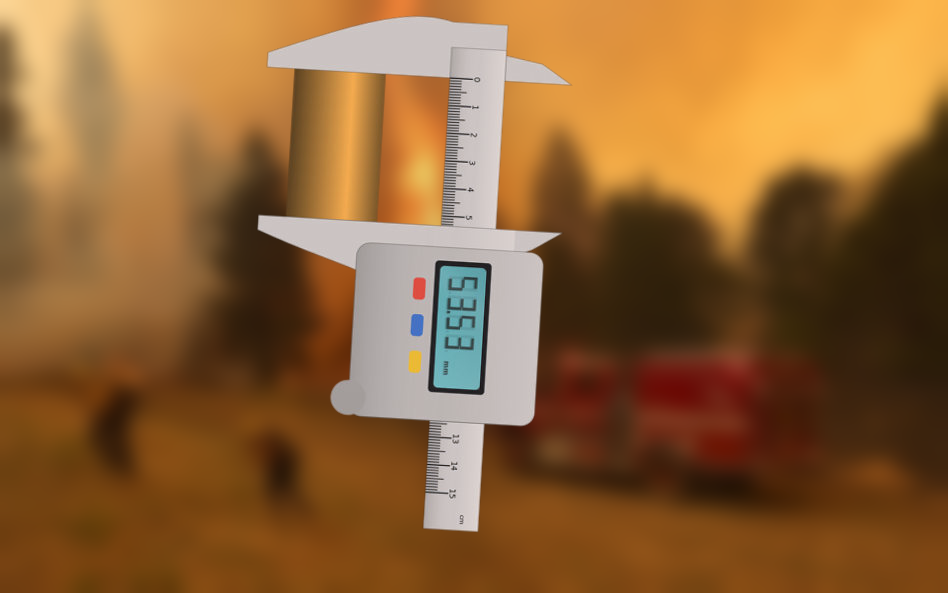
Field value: 53.53mm
